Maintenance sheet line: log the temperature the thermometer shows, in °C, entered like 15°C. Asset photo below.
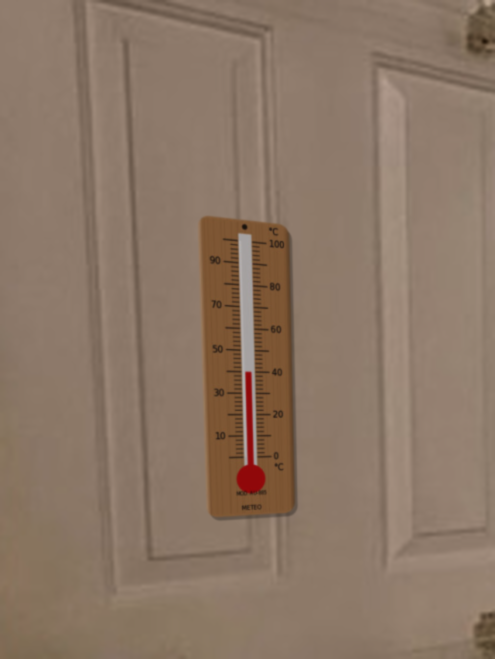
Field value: 40°C
